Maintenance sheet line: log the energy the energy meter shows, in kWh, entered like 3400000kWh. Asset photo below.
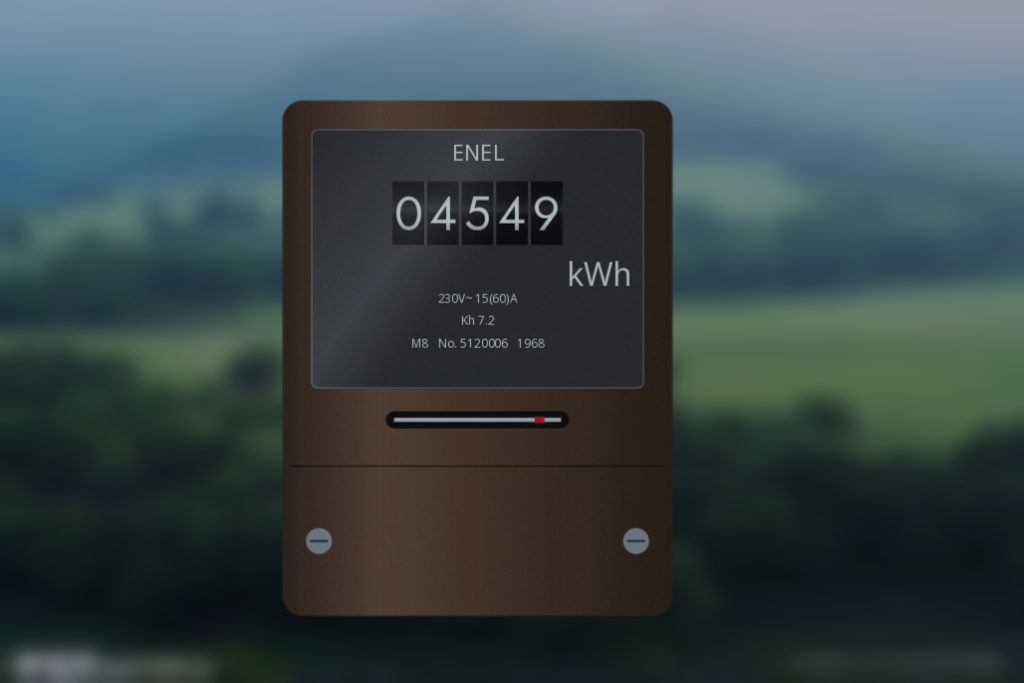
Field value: 4549kWh
